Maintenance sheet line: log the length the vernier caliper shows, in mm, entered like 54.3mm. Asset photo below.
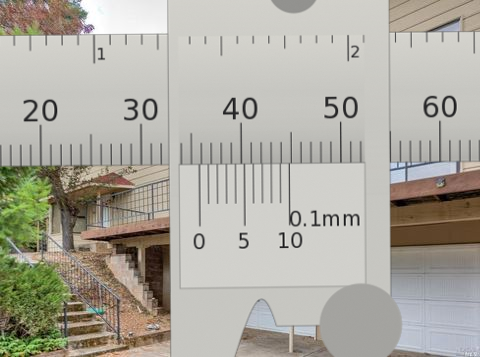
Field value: 35.8mm
